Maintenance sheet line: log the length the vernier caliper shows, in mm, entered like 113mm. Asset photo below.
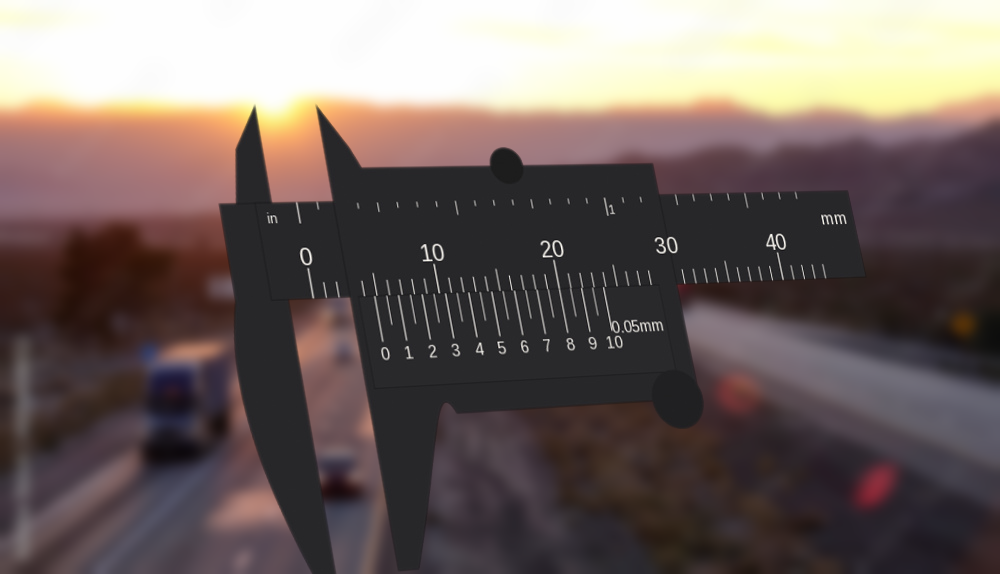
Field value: 4.8mm
